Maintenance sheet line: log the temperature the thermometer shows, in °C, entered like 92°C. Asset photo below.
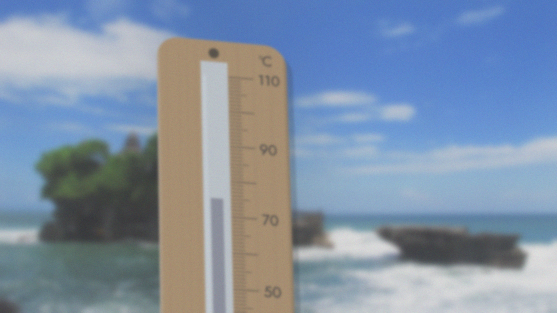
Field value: 75°C
